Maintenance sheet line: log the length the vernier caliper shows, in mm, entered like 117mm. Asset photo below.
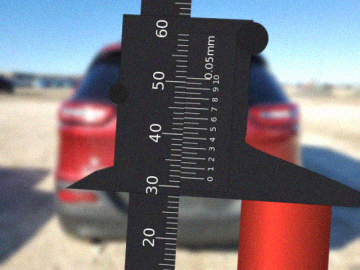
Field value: 31.8mm
